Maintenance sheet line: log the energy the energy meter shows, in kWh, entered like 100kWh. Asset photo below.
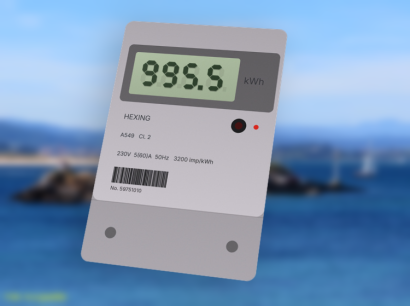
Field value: 995.5kWh
